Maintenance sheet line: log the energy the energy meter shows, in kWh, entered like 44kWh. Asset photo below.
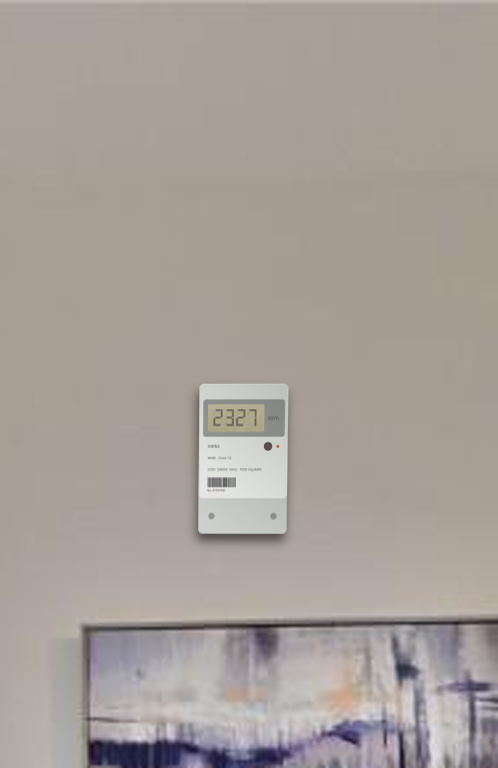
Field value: 2327kWh
